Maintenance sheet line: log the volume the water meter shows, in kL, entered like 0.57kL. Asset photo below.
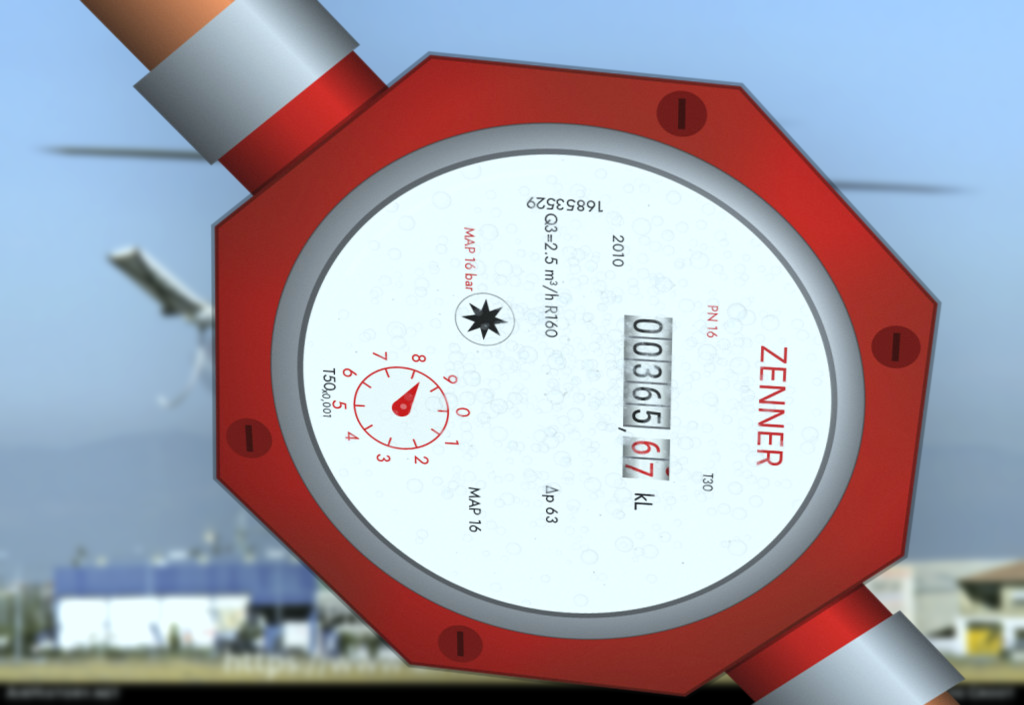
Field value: 365.668kL
